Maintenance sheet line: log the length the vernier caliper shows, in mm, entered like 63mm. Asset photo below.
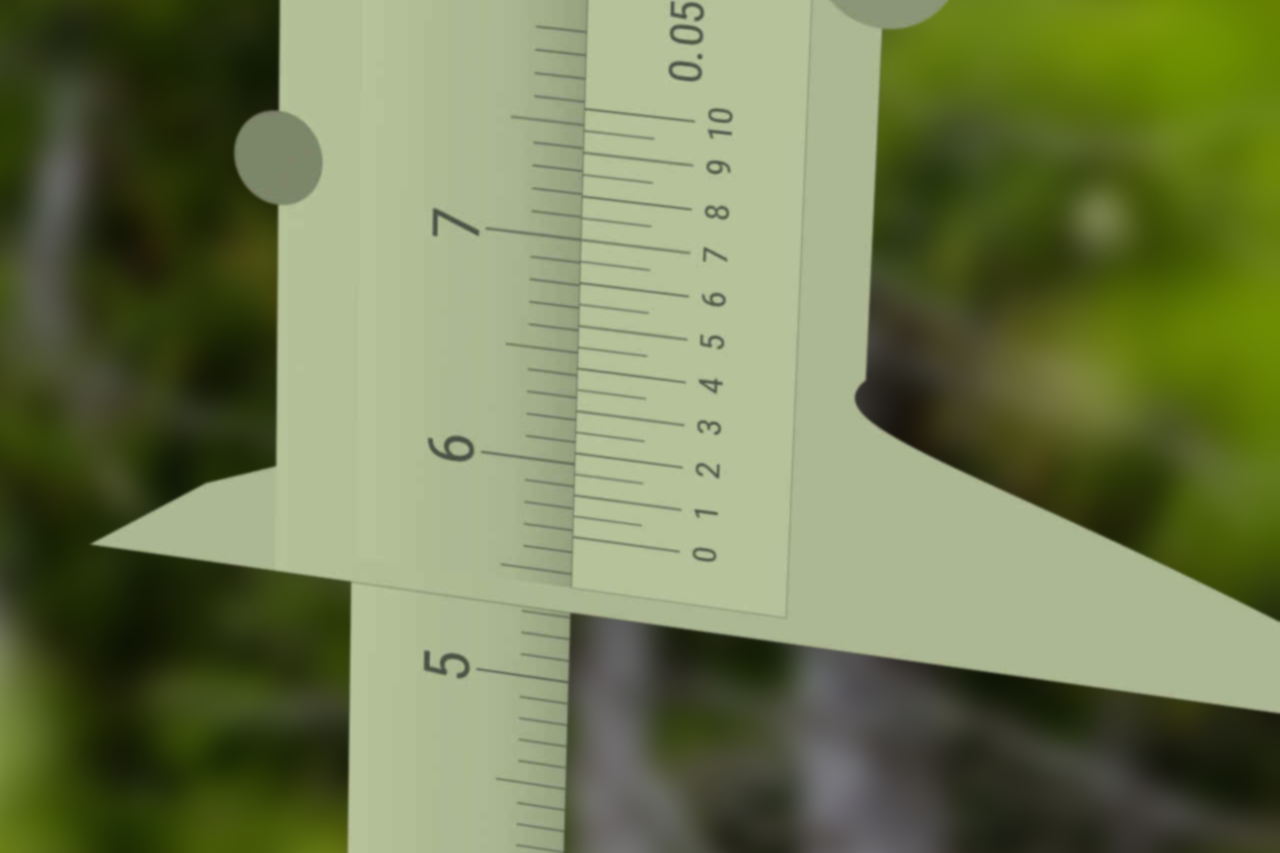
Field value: 56.7mm
